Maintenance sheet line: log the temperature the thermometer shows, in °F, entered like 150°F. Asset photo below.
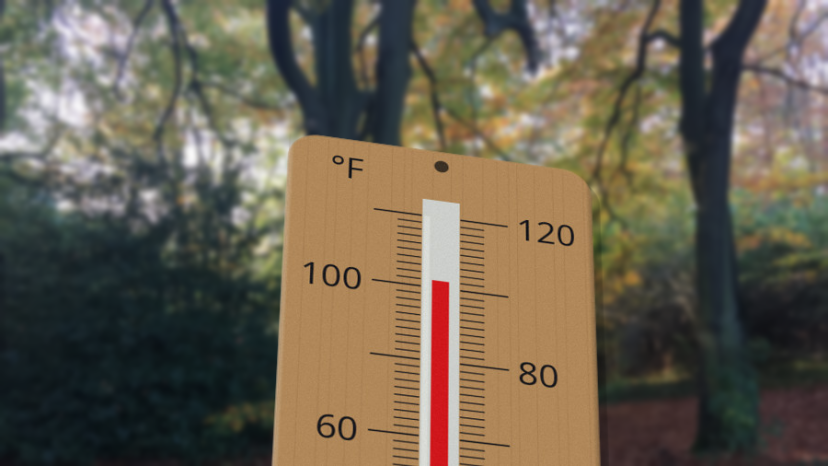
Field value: 102°F
